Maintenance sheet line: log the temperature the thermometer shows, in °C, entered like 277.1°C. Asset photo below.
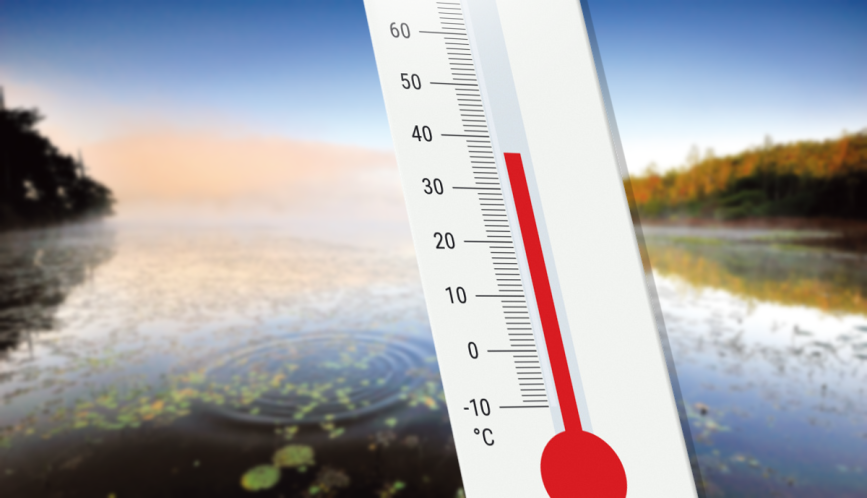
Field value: 37°C
